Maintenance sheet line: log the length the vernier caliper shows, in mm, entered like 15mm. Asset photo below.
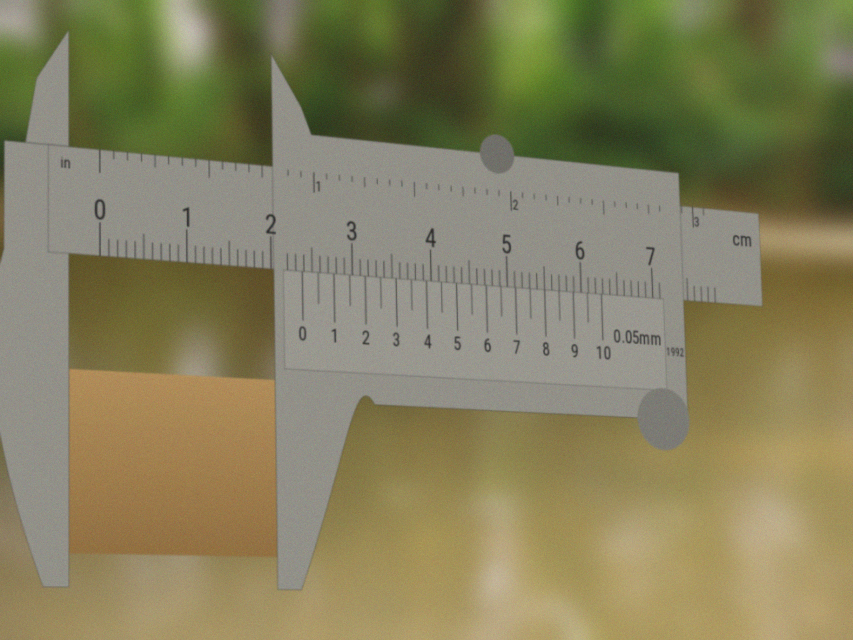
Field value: 23.8mm
